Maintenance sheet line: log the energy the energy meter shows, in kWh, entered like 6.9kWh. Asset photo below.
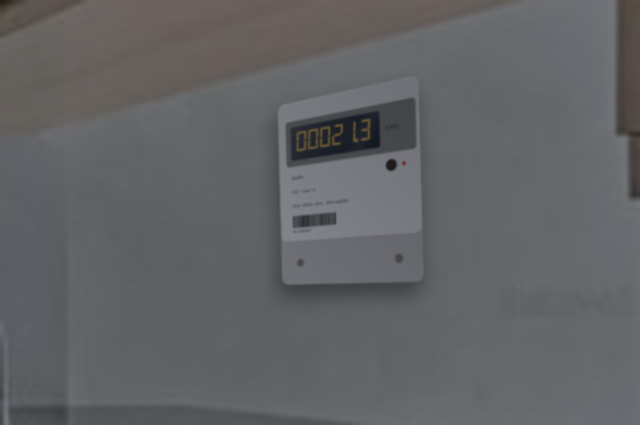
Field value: 21.3kWh
